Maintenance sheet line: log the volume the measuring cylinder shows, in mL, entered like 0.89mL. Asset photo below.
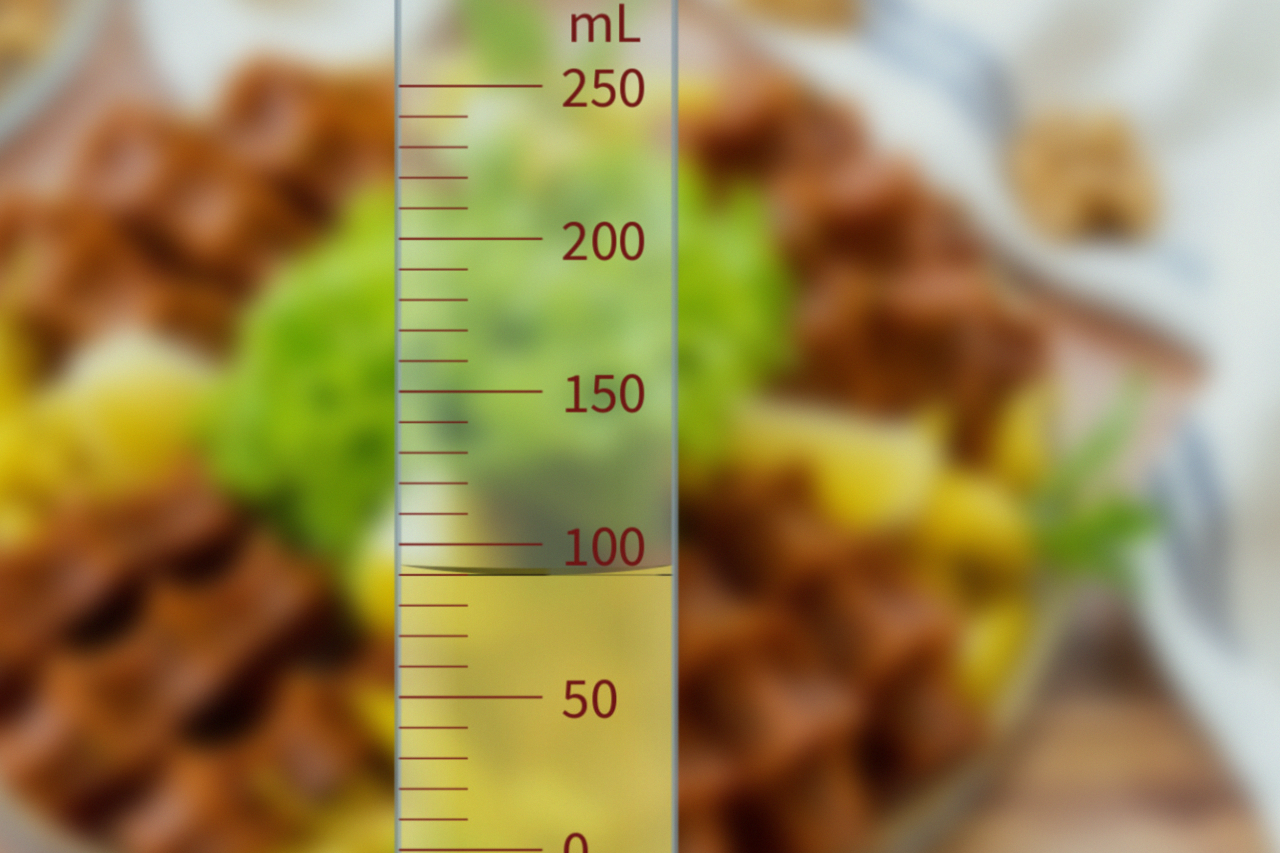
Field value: 90mL
